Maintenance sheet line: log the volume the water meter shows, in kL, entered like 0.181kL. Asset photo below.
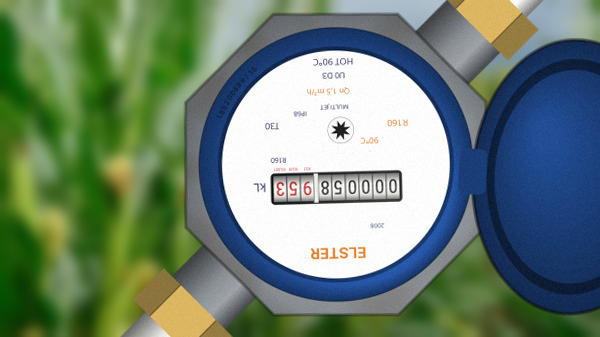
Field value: 58.953kL
